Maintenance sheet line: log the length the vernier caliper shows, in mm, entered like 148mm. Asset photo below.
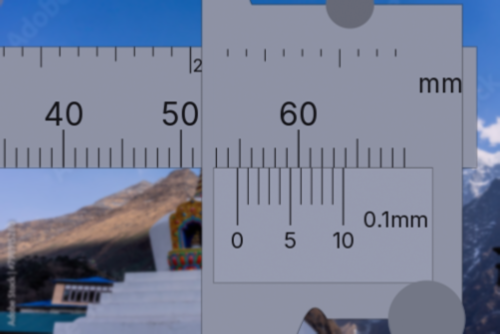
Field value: 54.8mm
